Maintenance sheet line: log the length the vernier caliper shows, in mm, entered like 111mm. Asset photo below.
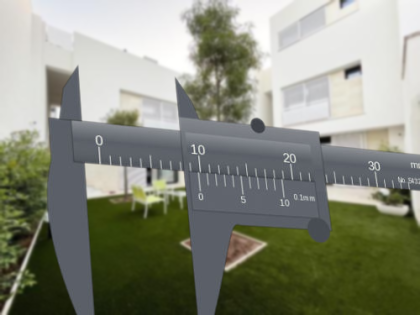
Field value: 9.8mm
